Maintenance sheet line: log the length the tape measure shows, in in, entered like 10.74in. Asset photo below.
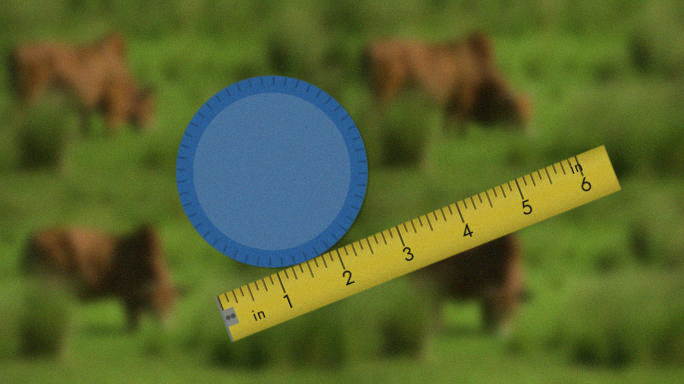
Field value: 3in
